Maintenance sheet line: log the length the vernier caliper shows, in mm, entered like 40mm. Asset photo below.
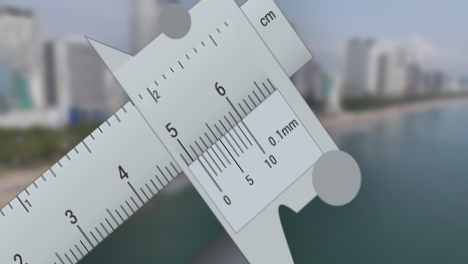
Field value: 50.8mm
